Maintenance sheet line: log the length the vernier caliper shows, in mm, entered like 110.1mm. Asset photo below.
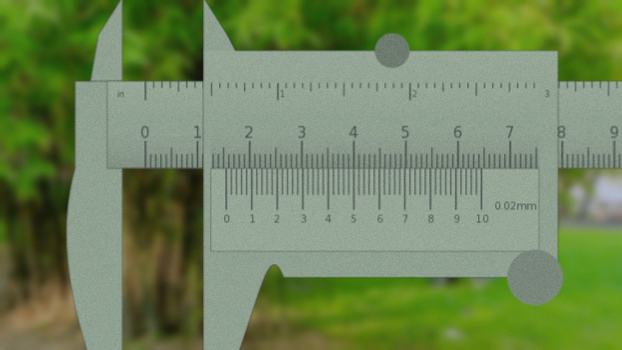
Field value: 15.5mm
